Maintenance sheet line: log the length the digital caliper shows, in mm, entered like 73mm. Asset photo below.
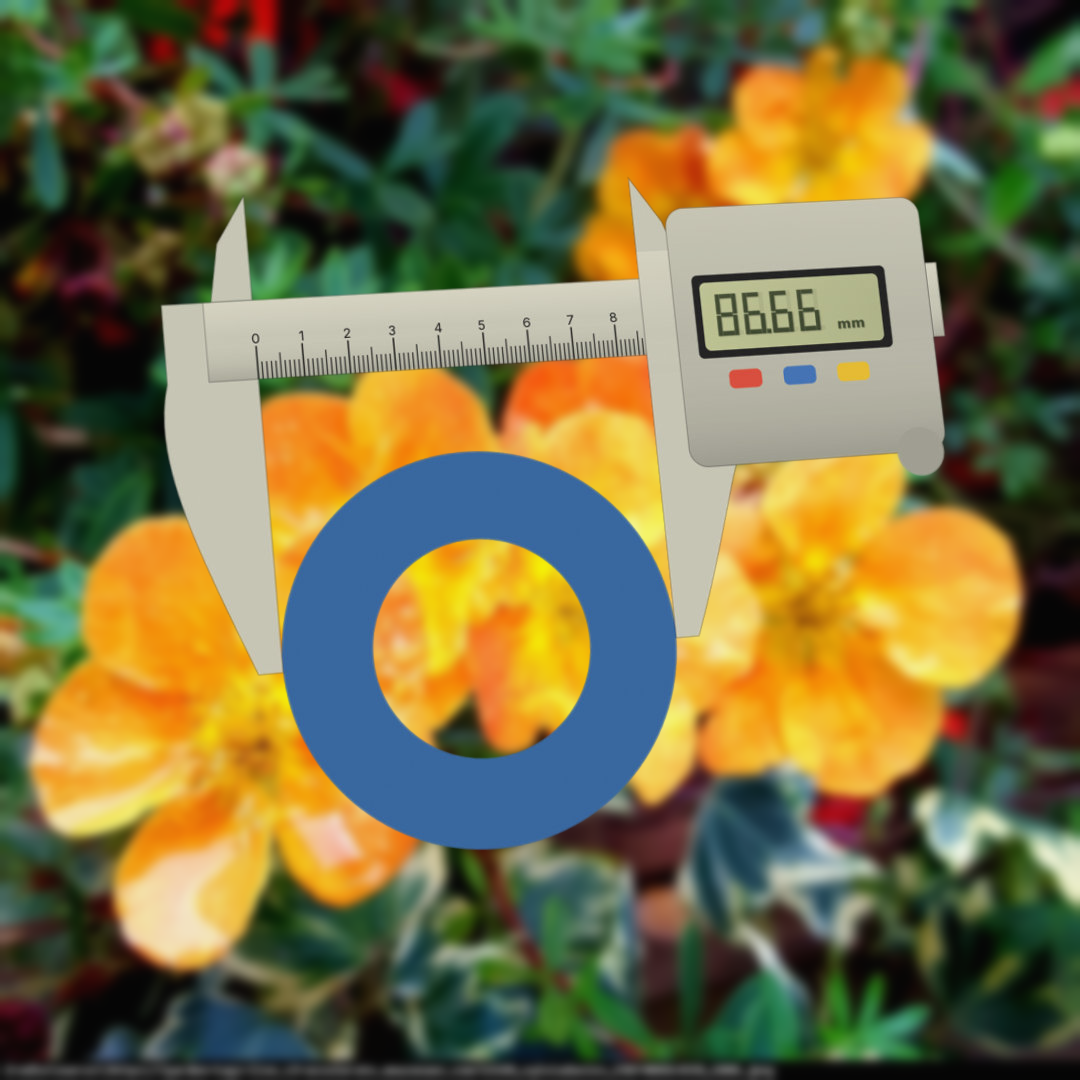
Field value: 86.66mm
